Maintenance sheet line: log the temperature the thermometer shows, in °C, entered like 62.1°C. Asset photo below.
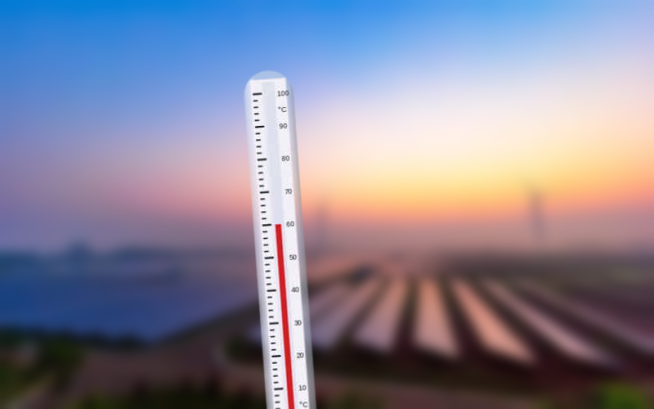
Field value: 60°C
